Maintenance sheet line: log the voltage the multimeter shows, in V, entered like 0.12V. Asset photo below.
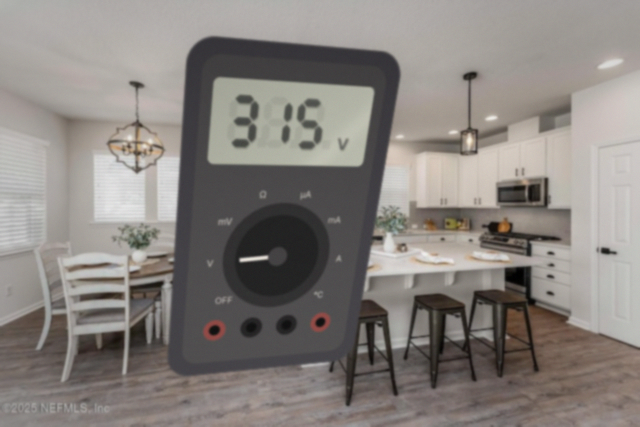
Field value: 315V
